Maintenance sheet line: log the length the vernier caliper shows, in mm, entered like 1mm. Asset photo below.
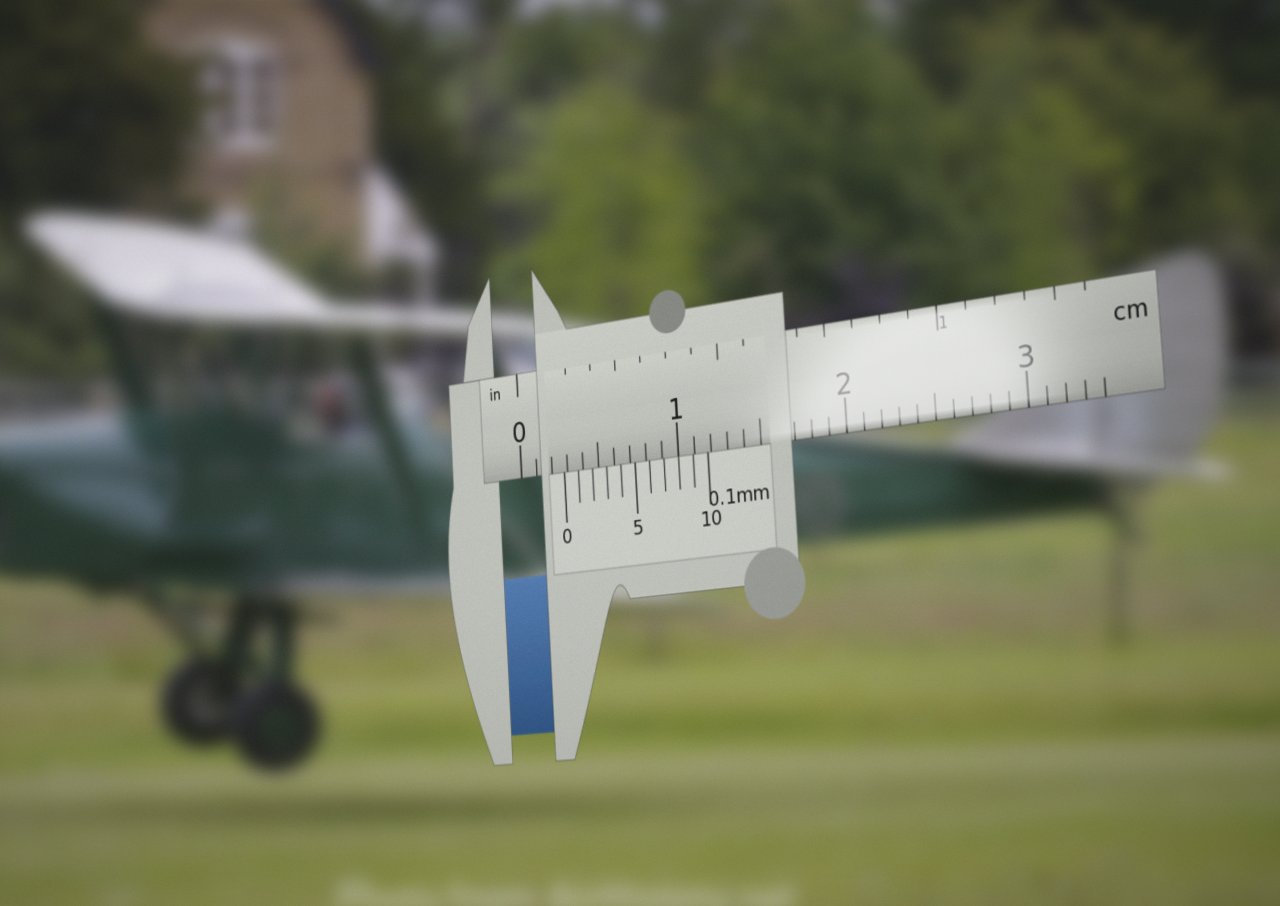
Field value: 2.8mm
